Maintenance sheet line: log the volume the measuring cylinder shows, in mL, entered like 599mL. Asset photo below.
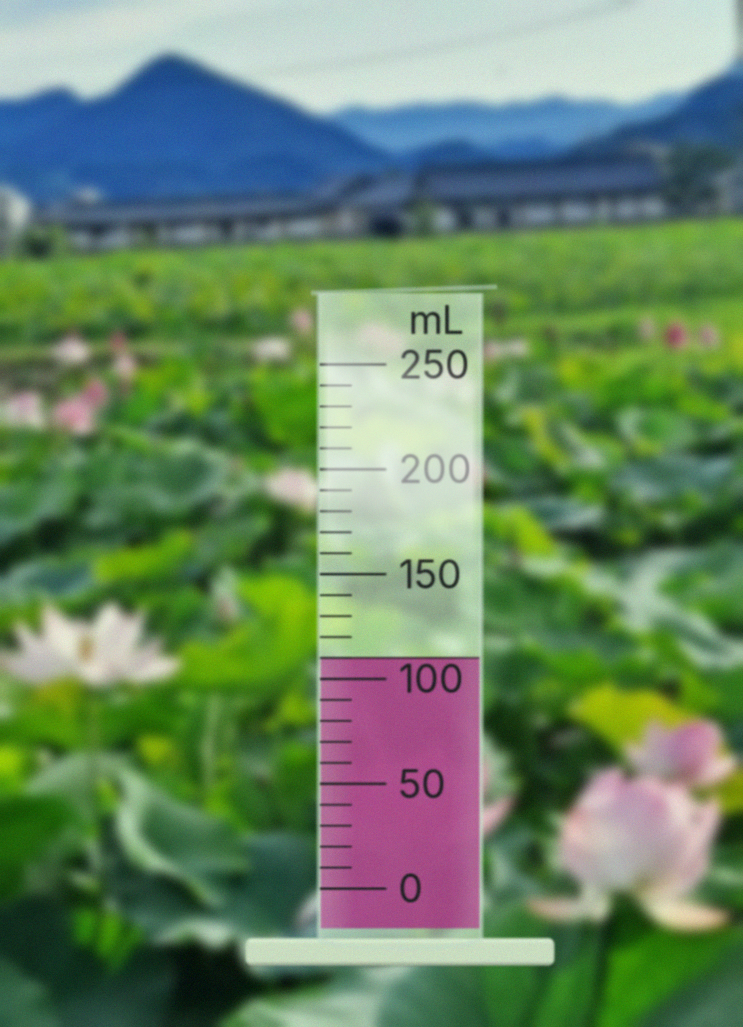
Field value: 110mL
